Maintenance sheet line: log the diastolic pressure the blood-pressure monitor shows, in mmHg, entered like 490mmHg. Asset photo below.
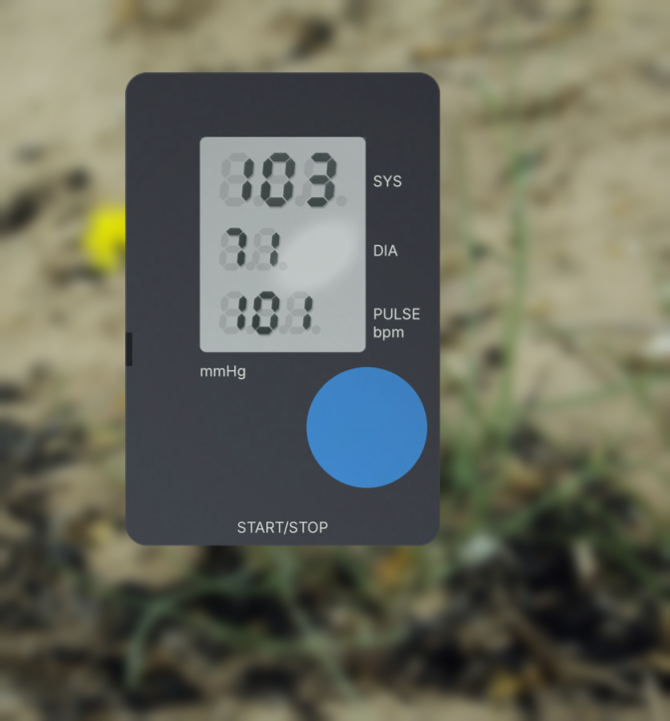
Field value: 71mmHg
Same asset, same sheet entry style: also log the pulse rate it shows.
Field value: 101bpm
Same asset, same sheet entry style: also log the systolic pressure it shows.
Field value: 103mmHg
